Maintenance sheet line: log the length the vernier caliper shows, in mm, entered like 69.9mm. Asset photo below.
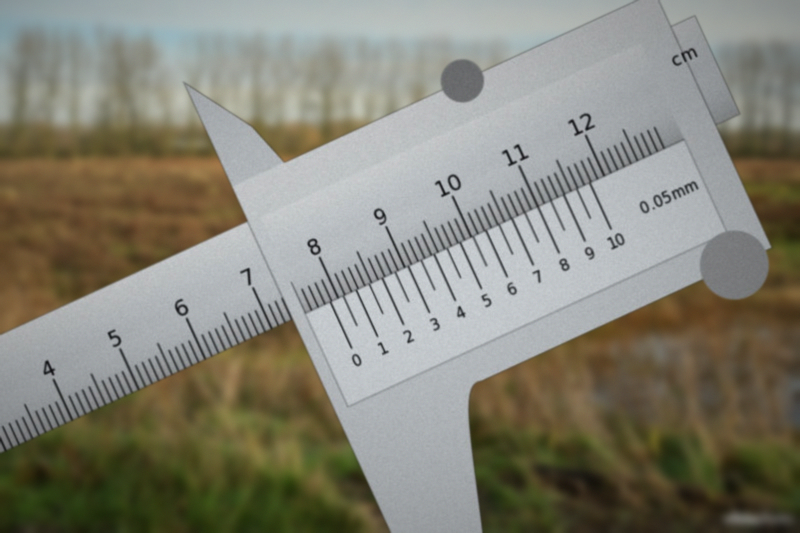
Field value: 78.8mm
